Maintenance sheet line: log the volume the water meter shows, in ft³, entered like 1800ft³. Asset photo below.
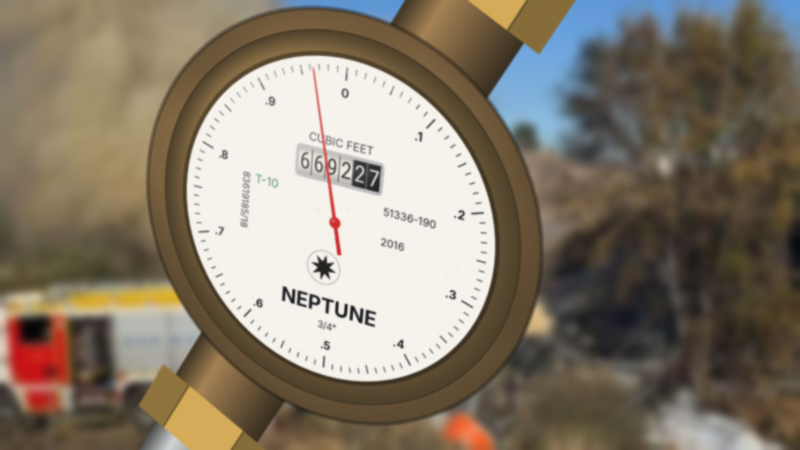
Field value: 669226.96ft³
